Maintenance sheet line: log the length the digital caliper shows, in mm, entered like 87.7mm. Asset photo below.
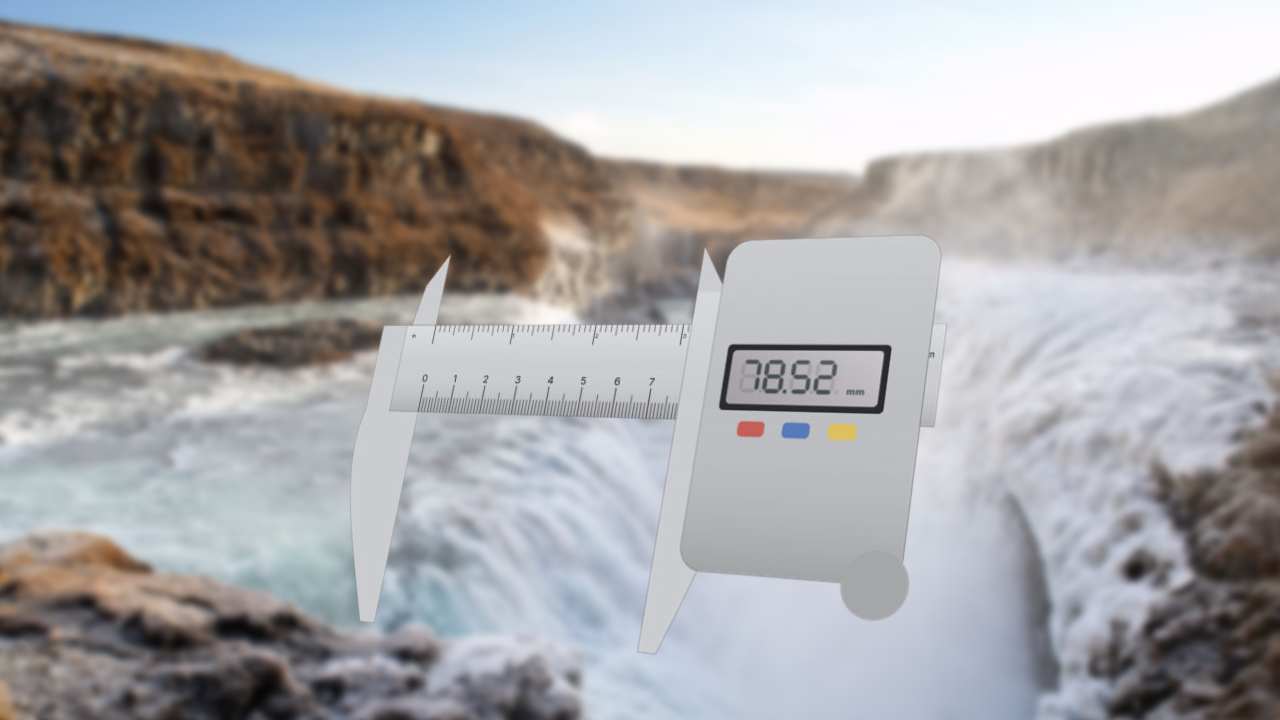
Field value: 78.52mm
